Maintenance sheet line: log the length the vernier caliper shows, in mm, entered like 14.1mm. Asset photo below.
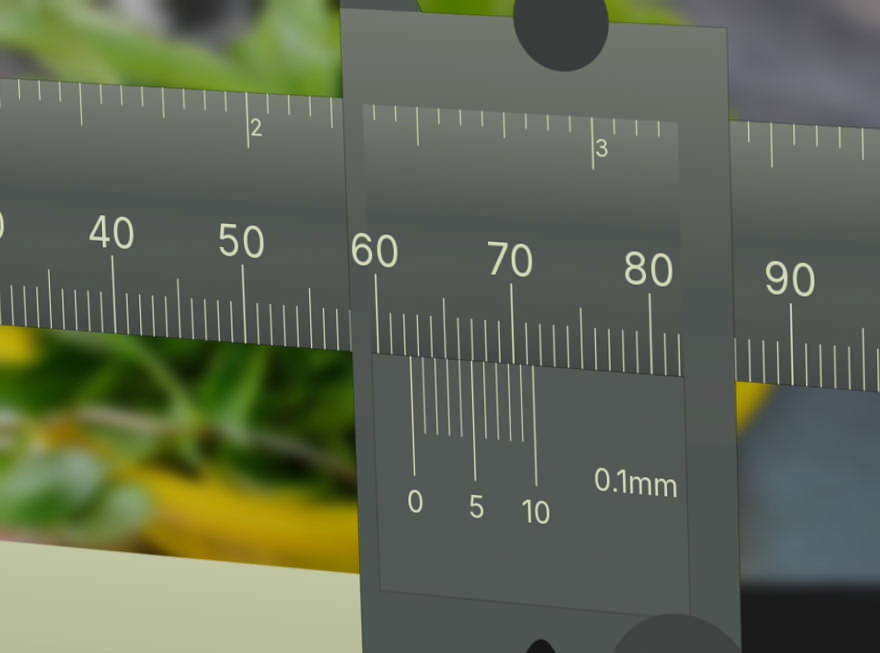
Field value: 62.4mm
